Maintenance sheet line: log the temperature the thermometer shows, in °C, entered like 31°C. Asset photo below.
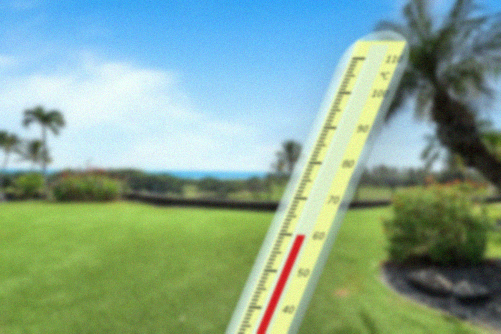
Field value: 60°C
